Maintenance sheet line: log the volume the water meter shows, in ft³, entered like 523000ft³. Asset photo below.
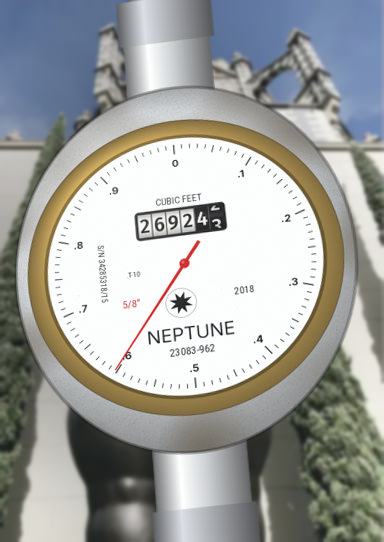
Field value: 269242.60ft³
